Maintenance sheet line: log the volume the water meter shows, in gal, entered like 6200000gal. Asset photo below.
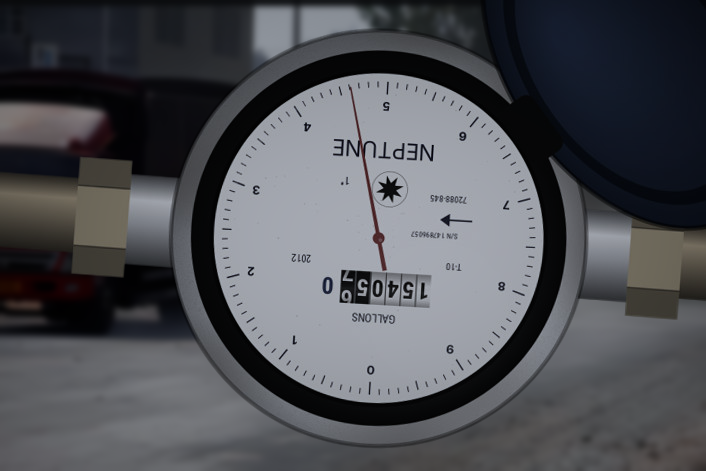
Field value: 1540564.6gal
